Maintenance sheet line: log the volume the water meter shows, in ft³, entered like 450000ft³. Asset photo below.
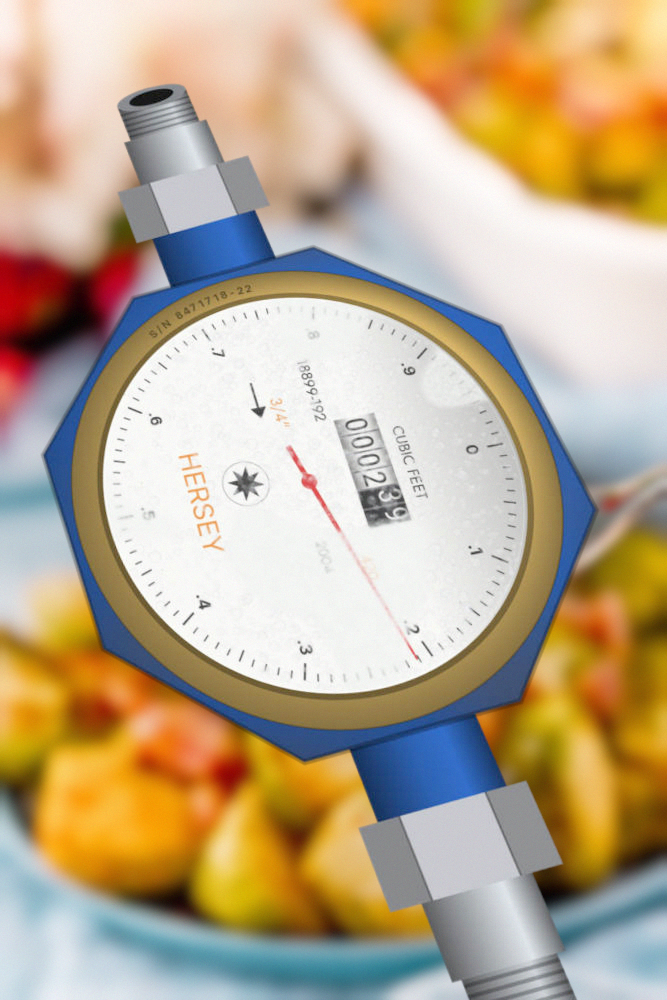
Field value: 239.21ft³
